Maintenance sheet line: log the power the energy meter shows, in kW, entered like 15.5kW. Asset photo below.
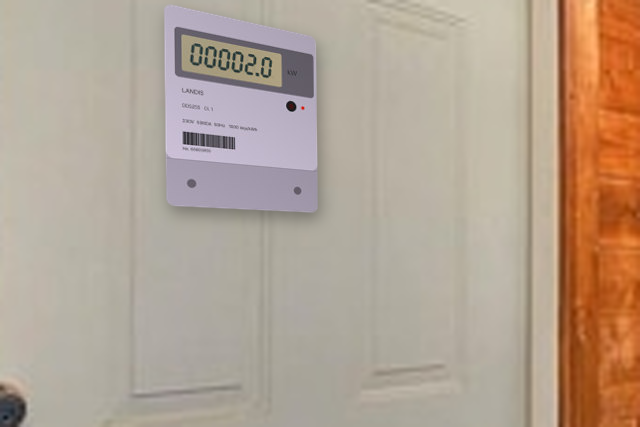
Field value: 2.0kW
